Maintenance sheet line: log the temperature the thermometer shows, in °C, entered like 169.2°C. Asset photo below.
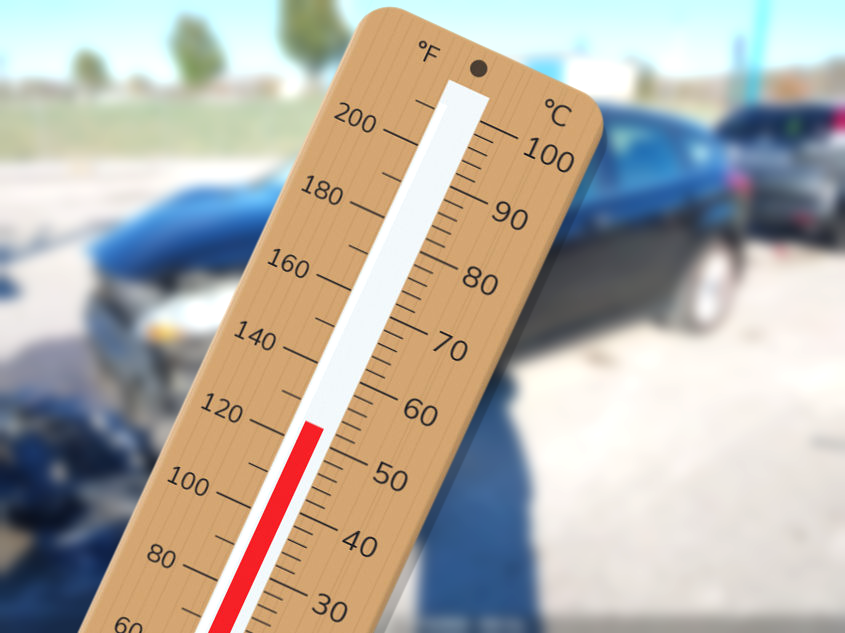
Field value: 52°C
